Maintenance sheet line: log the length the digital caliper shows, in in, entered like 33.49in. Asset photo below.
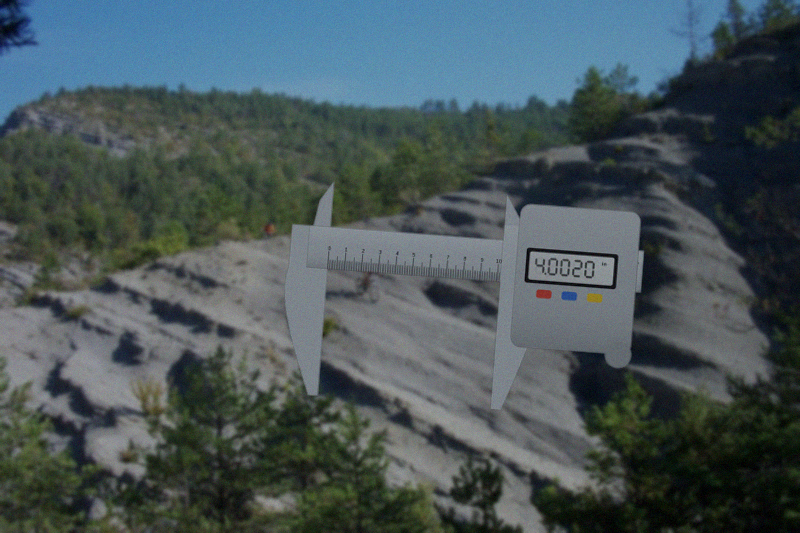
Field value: 4.0020in
